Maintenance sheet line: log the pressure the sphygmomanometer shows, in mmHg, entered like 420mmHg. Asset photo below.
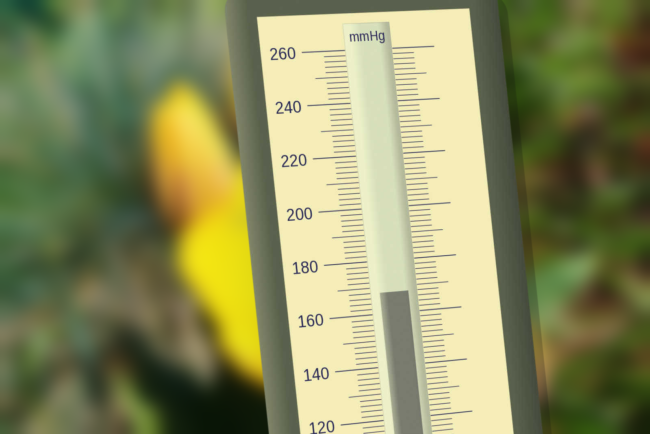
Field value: 168mmHg
